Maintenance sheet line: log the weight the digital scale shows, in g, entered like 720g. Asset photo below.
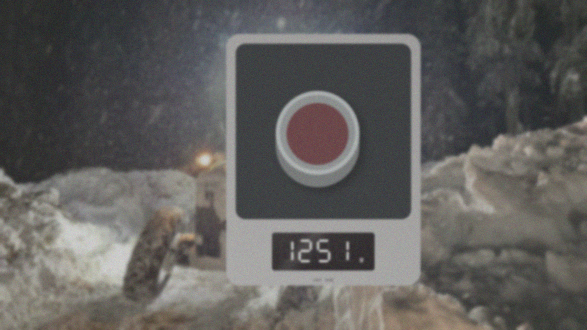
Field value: 1251g
